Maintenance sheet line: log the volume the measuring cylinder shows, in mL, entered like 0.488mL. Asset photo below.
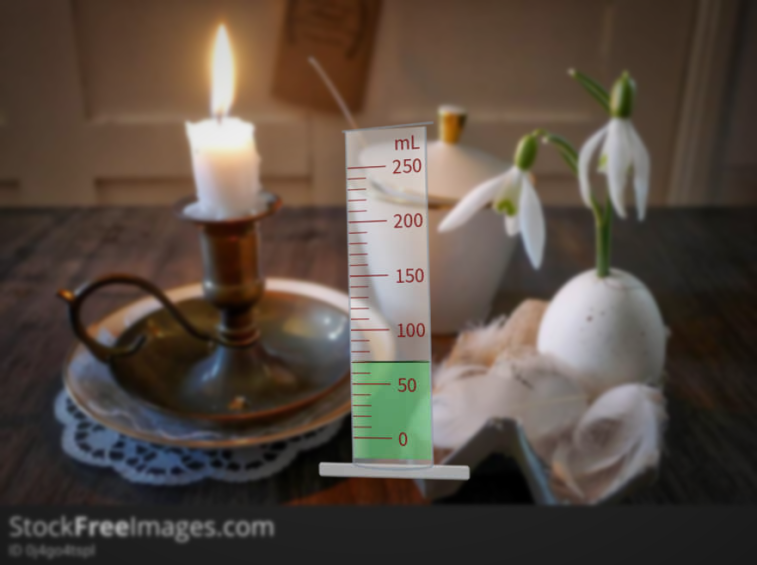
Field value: 70mL
